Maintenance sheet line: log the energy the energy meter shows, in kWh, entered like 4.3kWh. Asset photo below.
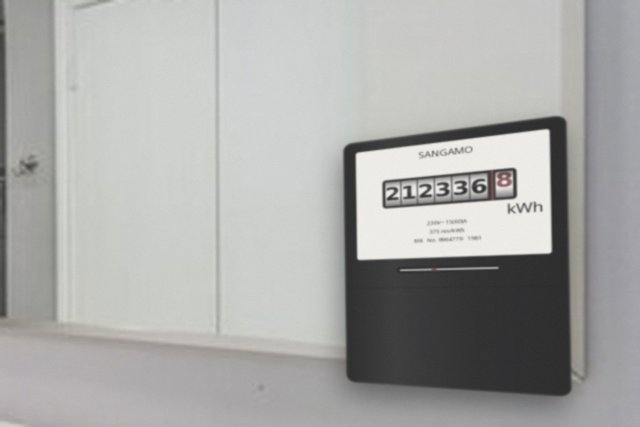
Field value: 212336.8kWh
